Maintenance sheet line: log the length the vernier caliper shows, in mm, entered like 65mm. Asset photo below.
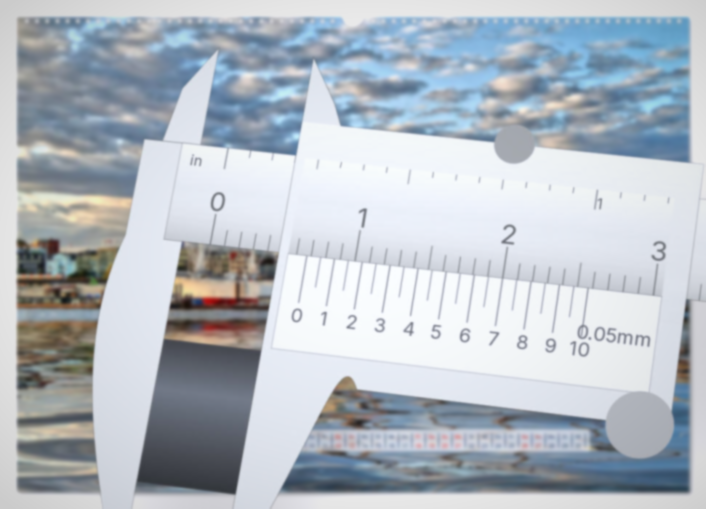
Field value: 6.7mm
